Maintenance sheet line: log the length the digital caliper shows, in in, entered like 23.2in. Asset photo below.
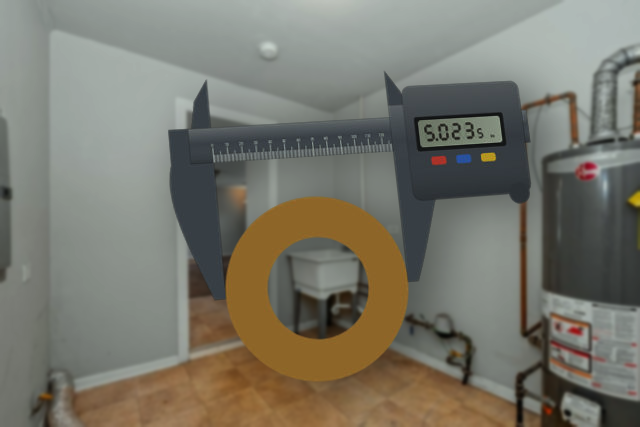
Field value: 5.0235in
